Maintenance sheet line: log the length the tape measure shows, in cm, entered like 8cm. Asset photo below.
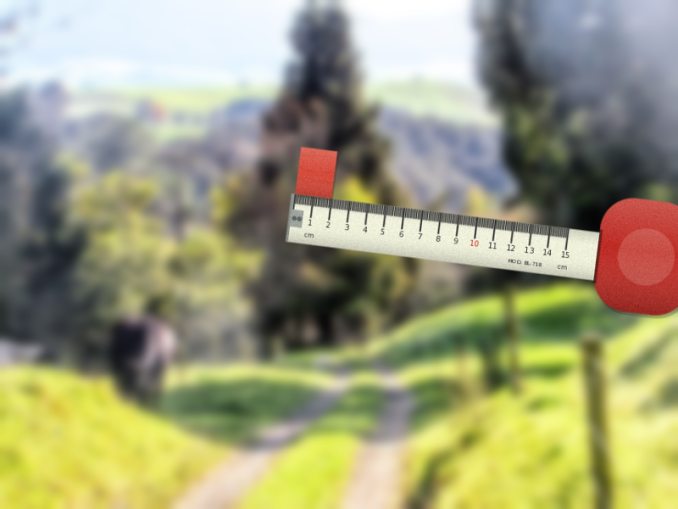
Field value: 2cm
